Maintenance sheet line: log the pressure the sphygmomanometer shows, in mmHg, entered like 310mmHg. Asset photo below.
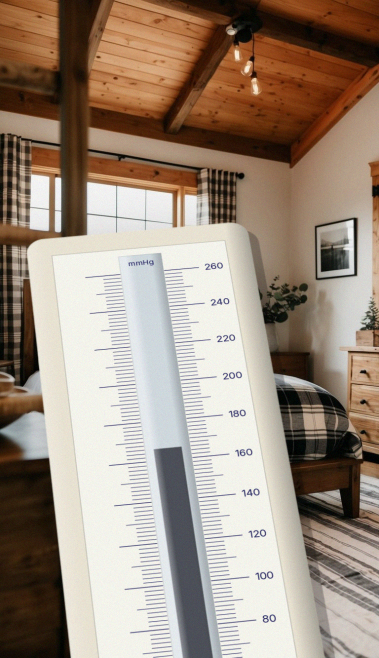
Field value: 166mmHg
